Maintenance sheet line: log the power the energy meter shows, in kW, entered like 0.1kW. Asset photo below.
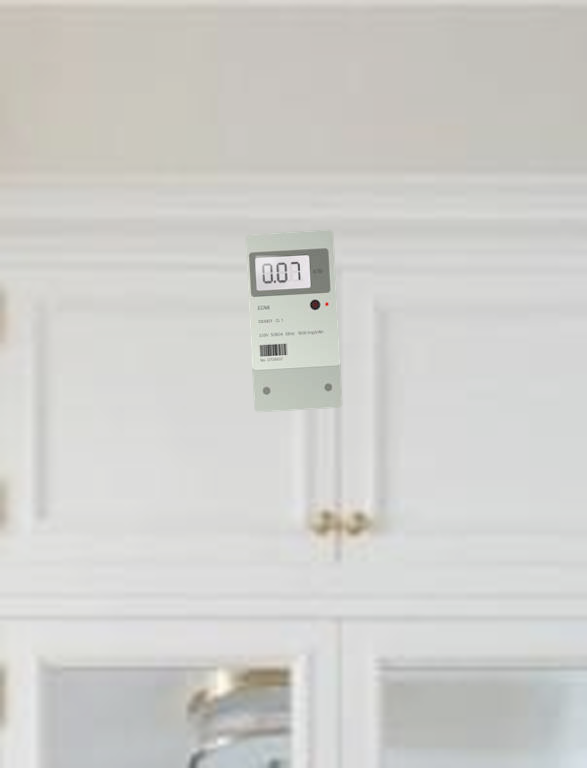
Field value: 0.07kW
